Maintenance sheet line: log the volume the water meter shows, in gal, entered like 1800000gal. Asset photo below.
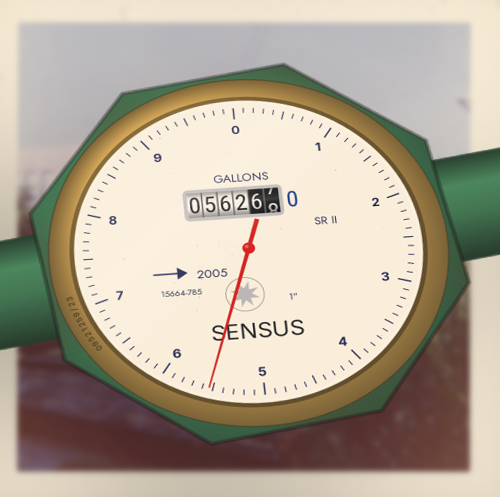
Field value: 562675.5gal
